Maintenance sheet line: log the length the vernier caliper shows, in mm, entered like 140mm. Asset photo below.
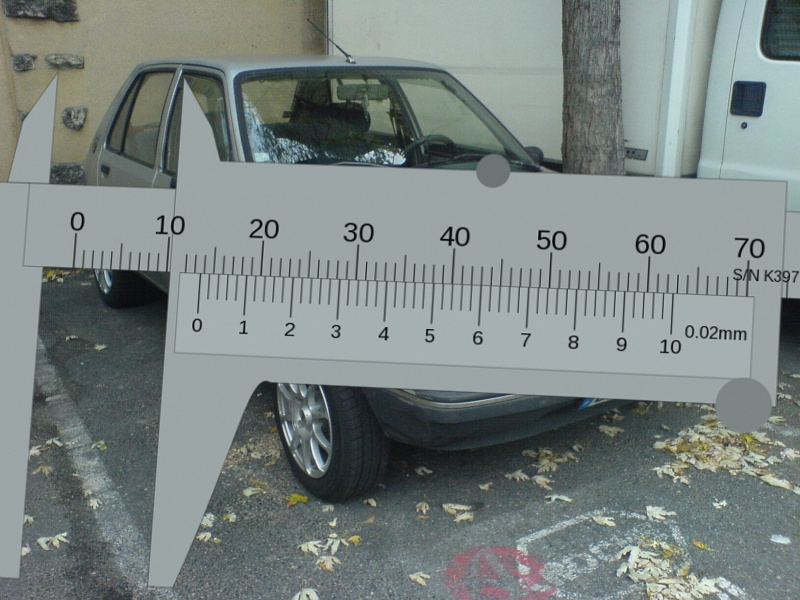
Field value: 13.6mm
